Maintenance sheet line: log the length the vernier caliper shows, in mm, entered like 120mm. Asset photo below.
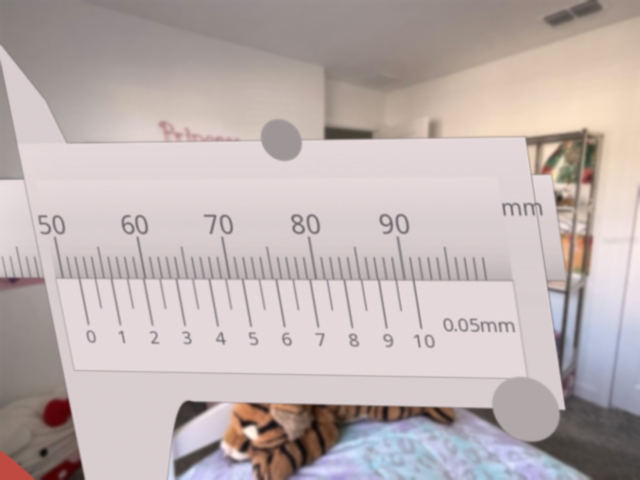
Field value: 52.0mm
